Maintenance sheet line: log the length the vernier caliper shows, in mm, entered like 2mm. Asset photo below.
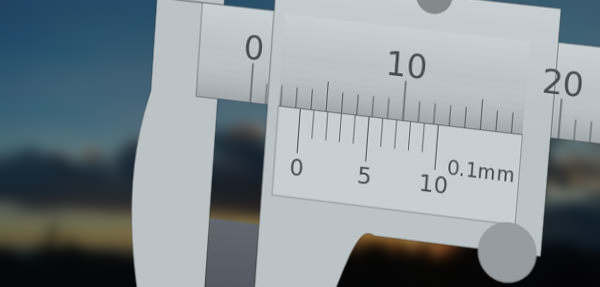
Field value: 3.3mm
